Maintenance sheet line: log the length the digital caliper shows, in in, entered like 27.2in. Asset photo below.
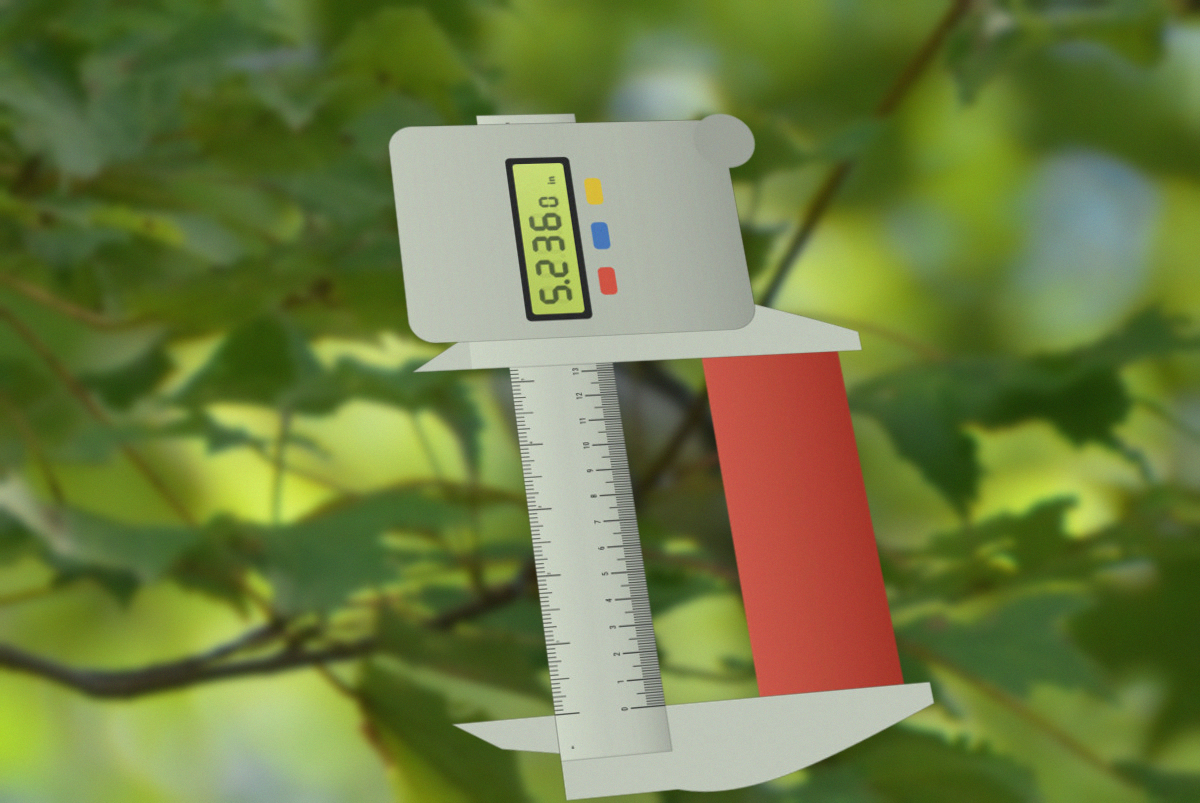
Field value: 5.2360in
